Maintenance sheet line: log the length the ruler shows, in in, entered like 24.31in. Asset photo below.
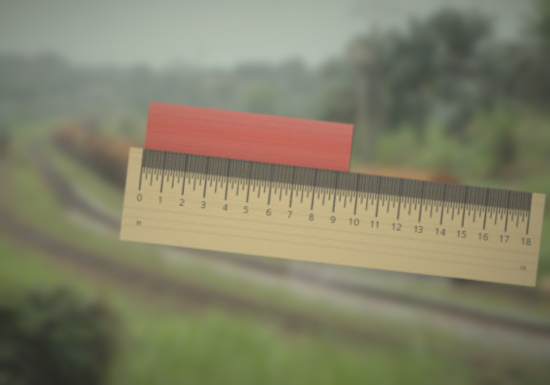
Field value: 9.5in
